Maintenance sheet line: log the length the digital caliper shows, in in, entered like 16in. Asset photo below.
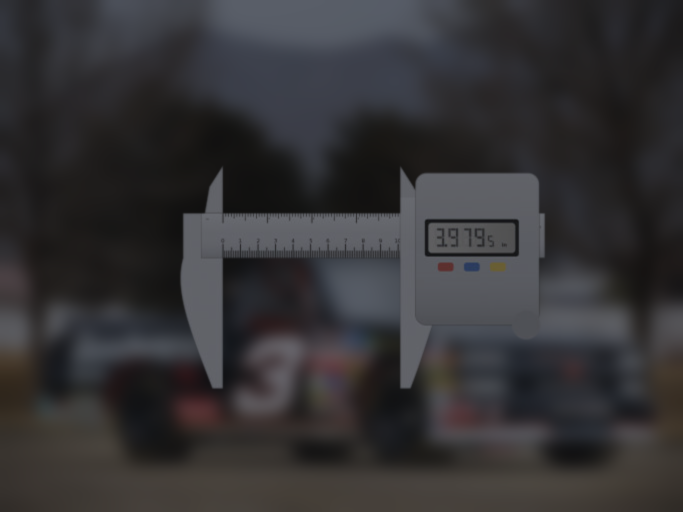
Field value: 3.9795in
